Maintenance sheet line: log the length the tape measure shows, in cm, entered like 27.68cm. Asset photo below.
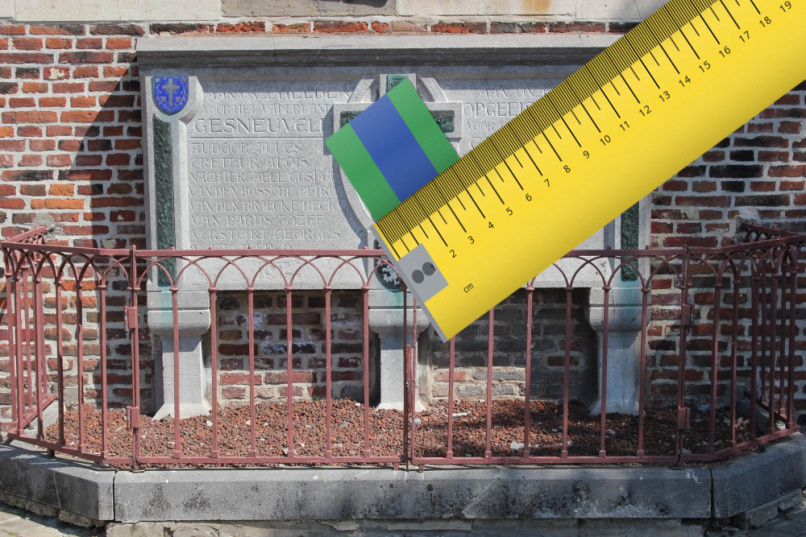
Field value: 4.5cm
